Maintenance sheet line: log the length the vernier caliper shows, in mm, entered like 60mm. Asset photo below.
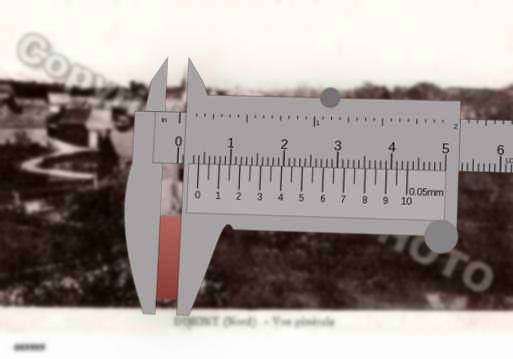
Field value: 4.0mm
